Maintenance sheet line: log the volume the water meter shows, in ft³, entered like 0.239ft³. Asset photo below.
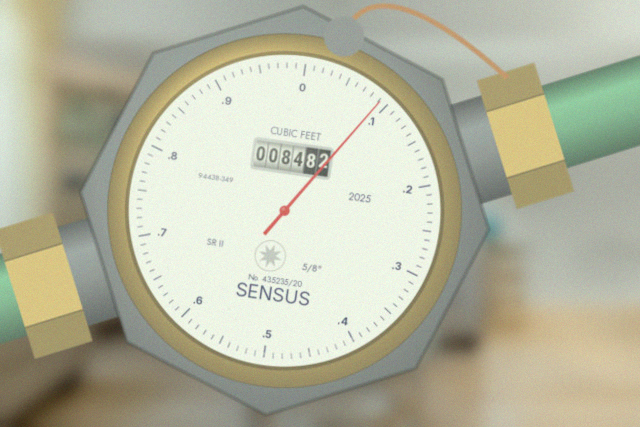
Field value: 8482.09ft³
